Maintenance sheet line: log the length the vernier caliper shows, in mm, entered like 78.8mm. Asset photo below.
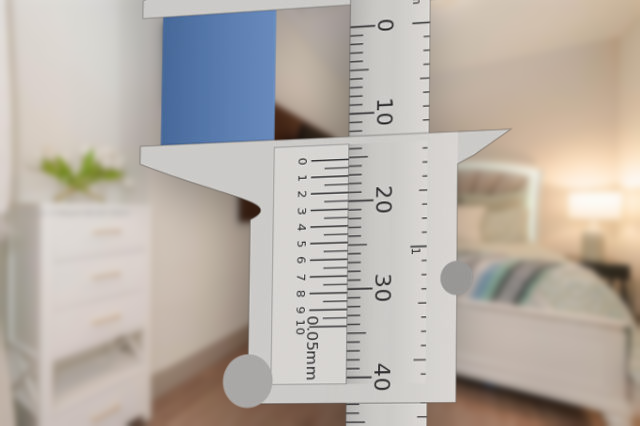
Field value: 15.2mm
